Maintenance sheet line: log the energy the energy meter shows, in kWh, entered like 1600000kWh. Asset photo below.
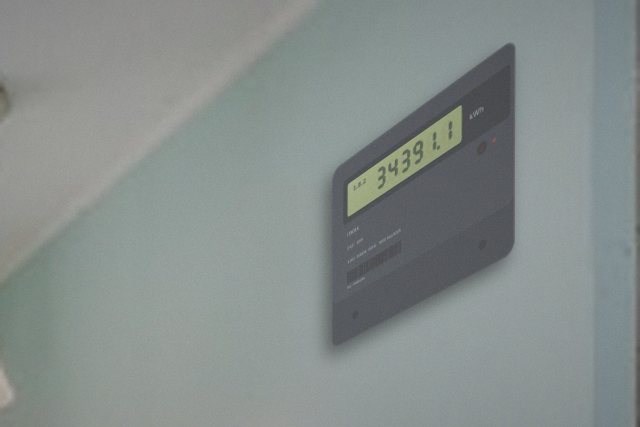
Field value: 34391.1kWh
